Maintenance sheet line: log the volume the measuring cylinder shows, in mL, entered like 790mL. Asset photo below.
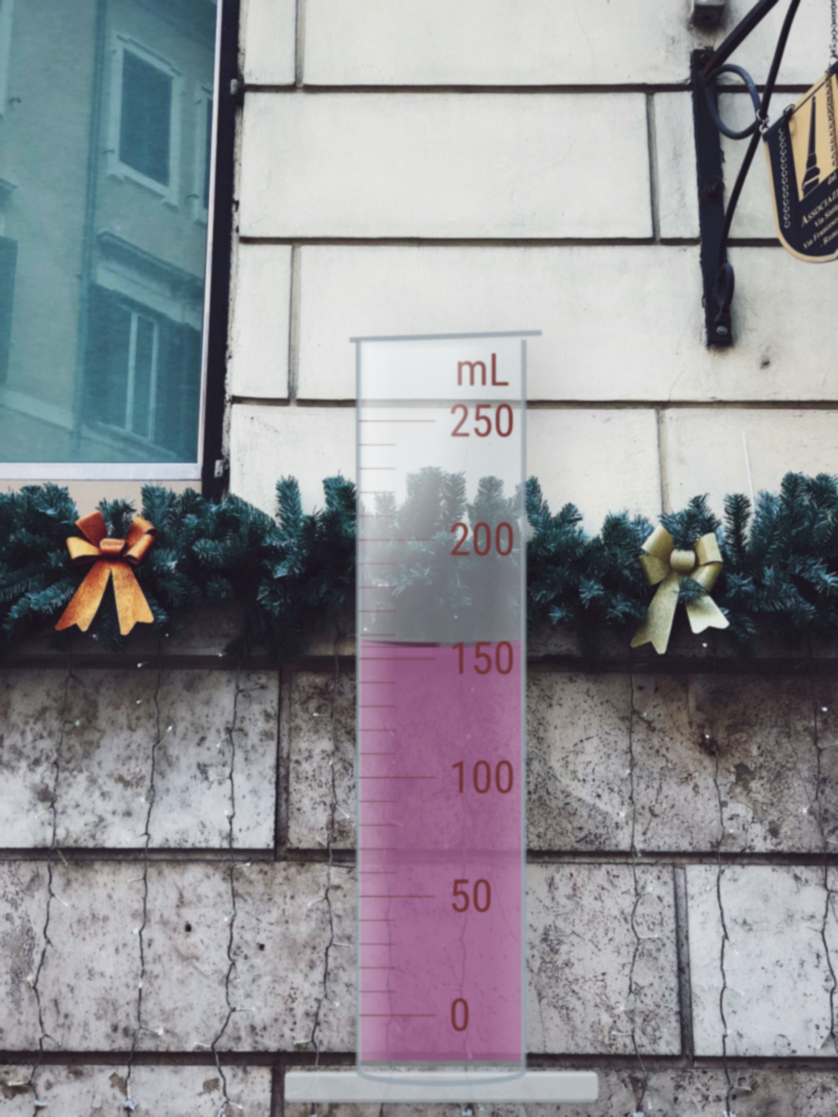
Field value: 155mL
